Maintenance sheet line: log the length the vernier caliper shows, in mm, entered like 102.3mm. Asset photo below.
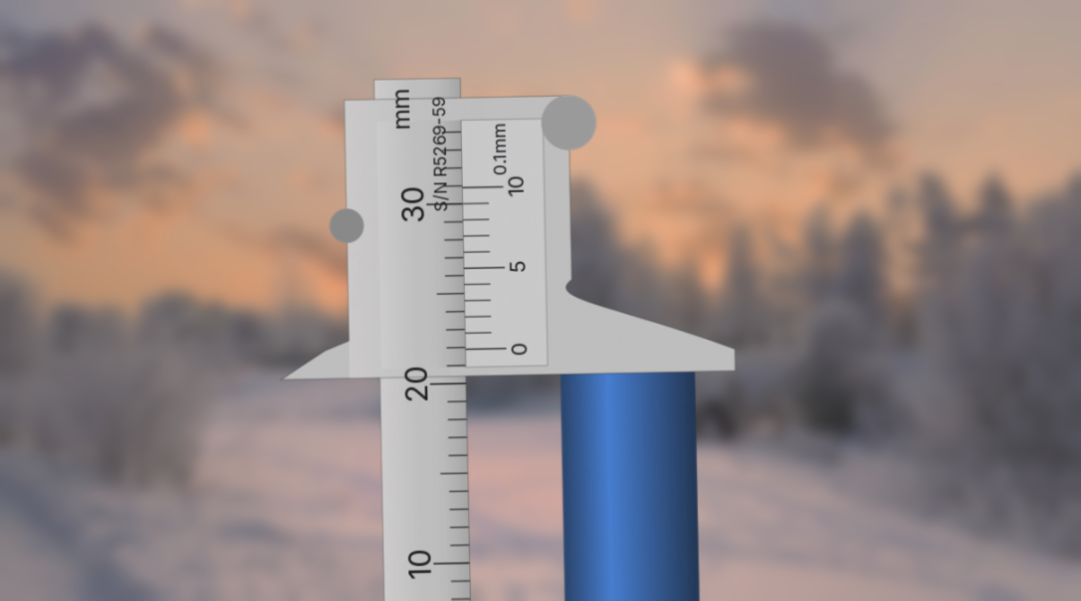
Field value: 21.9mm
